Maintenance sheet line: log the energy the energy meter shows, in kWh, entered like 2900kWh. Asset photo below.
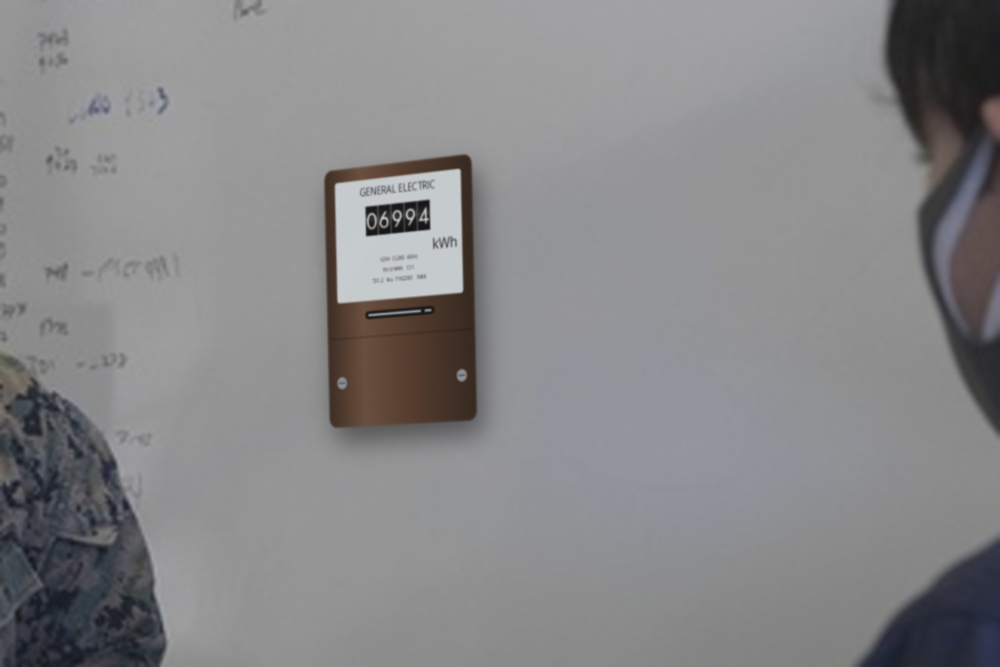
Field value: 6994kWh
